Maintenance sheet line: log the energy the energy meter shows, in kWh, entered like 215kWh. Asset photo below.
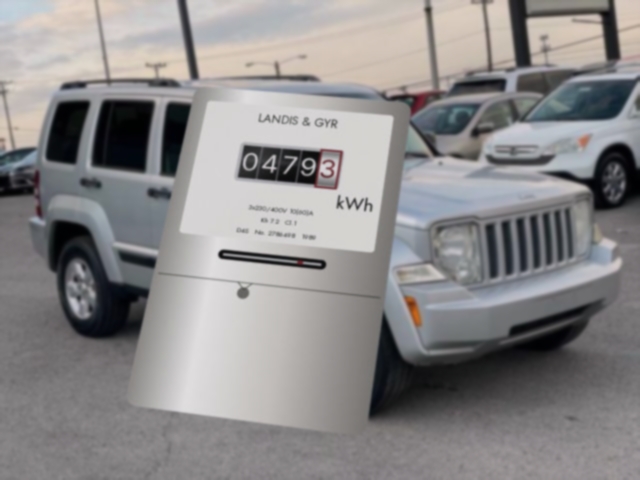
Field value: 479.3kWh
